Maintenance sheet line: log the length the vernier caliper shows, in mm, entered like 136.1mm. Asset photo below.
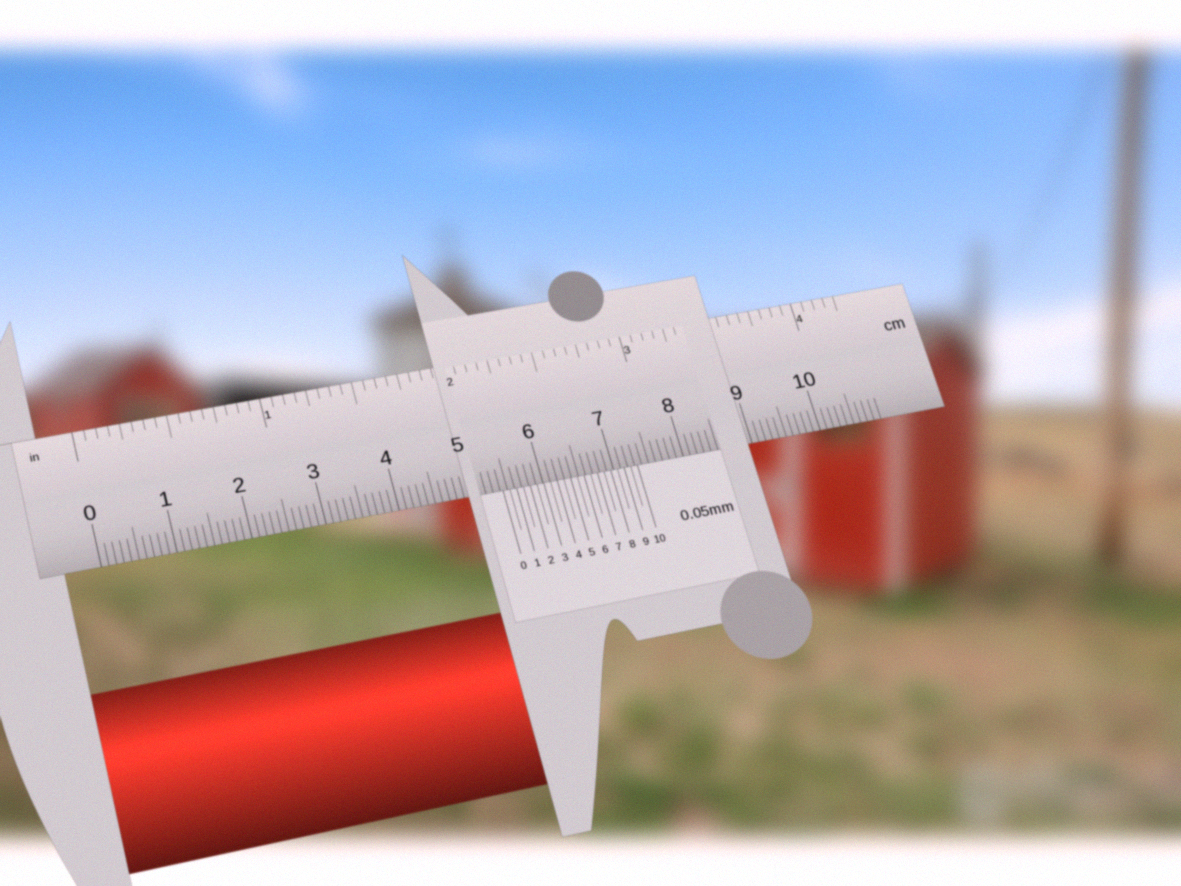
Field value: 54.4mm
